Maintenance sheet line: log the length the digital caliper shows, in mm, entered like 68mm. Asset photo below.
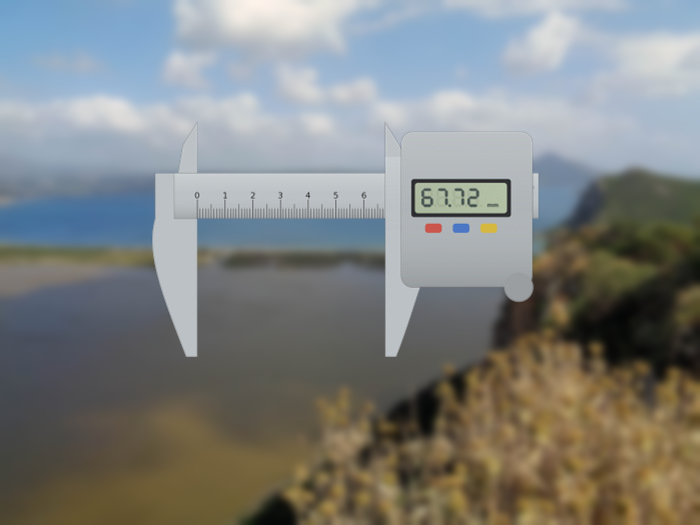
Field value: 67.72mm
